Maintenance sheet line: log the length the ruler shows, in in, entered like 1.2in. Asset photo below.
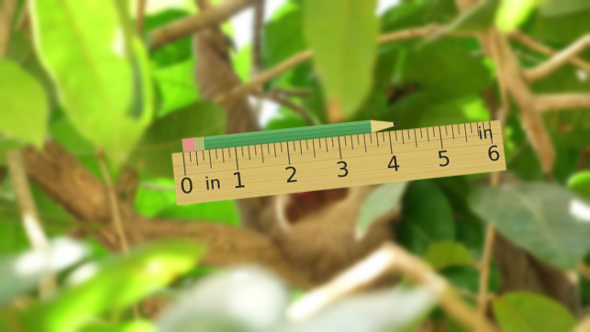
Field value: 4.25in
